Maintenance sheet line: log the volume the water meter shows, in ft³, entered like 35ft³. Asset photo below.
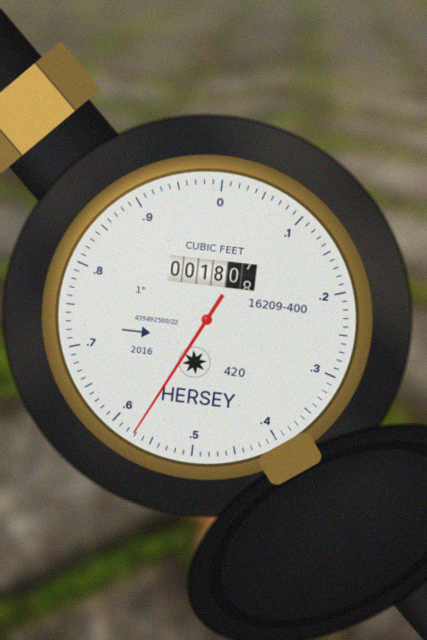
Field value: 1807.57ft³
